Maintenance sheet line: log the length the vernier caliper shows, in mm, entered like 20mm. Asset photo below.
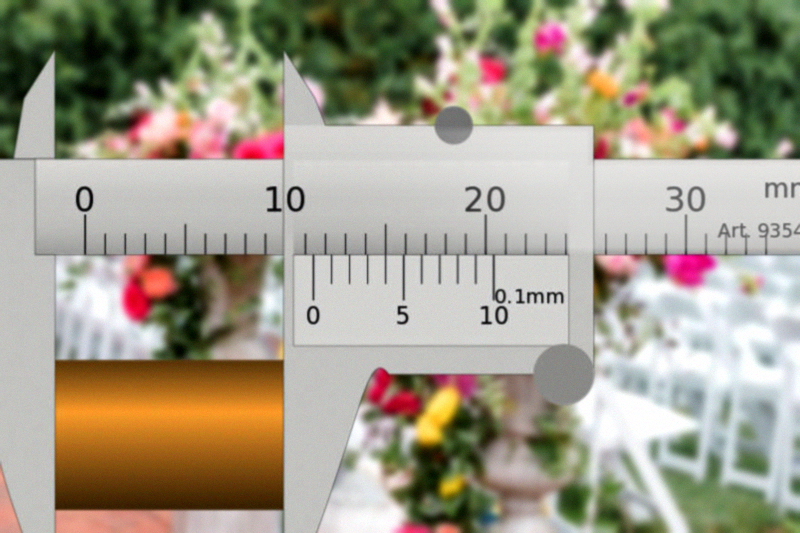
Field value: 11.4mm
